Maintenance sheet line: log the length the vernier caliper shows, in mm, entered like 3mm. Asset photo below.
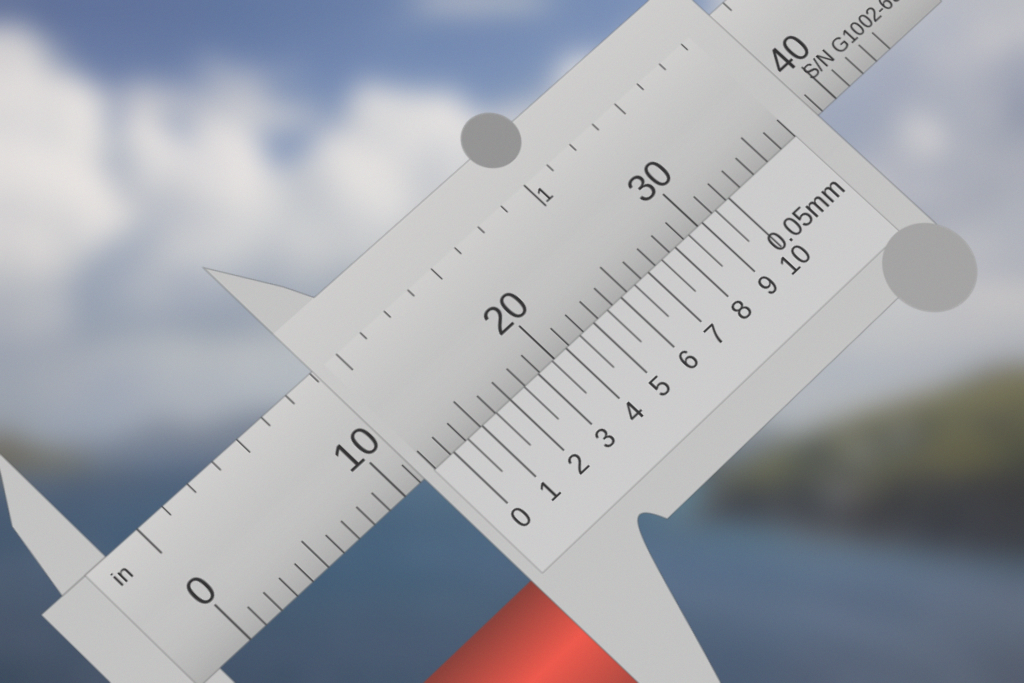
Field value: 13.2mm
